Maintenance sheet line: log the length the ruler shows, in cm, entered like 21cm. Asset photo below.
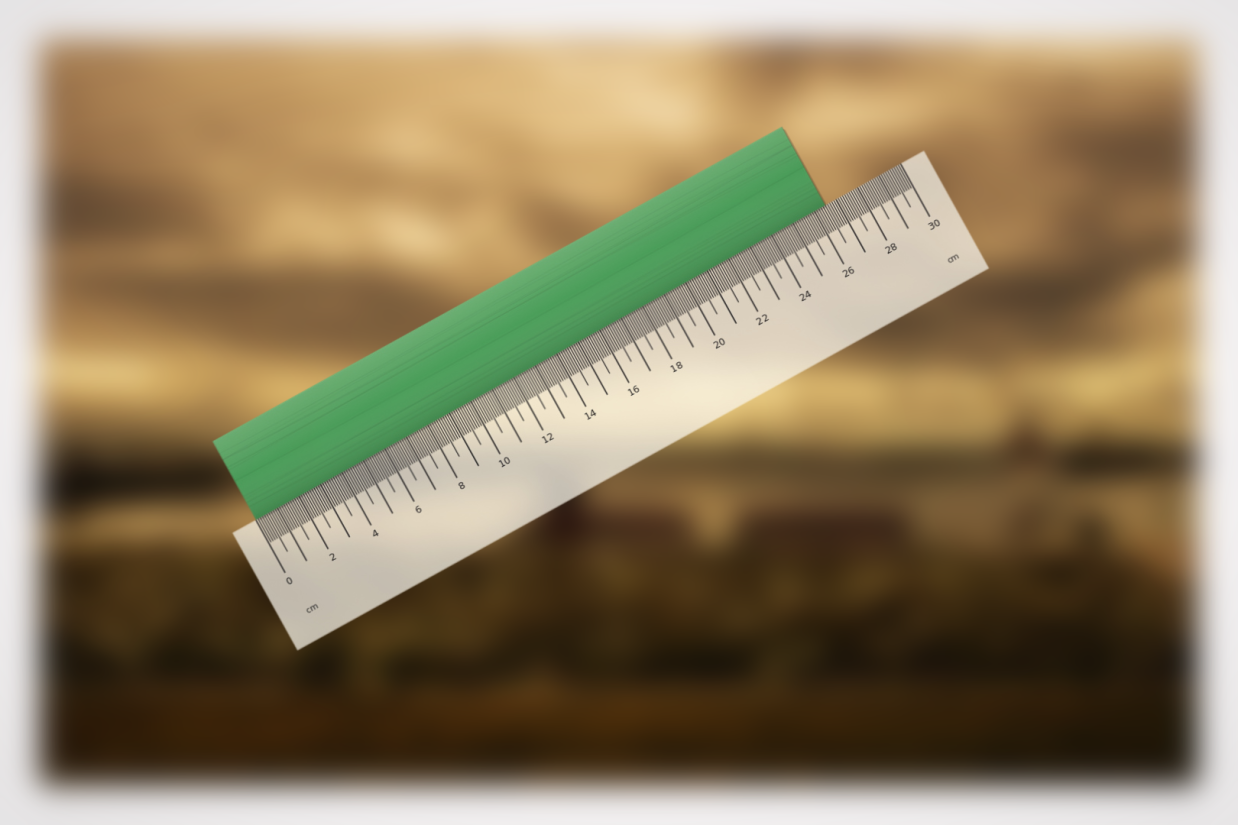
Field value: 26.5cm
